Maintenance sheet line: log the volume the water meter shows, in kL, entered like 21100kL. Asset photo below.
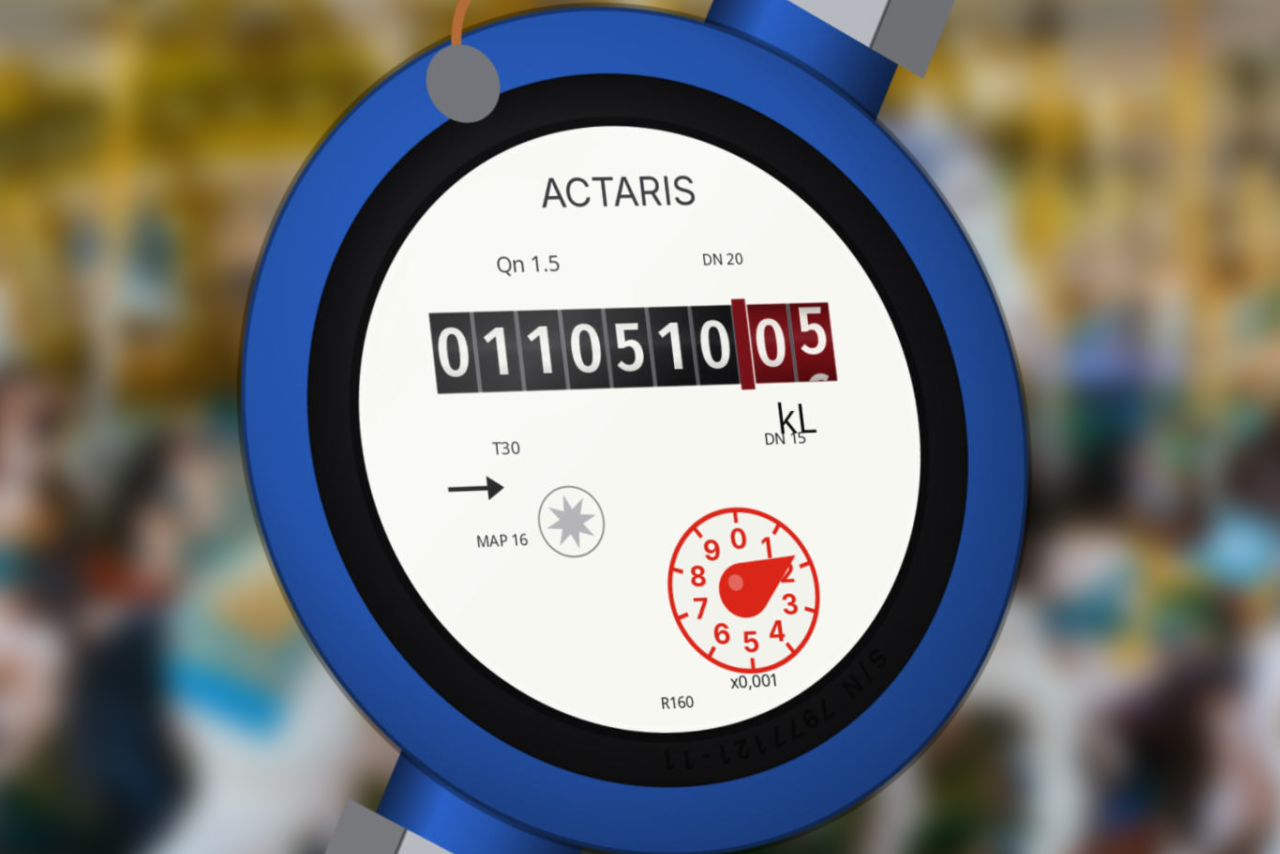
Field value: 110510.051kL
